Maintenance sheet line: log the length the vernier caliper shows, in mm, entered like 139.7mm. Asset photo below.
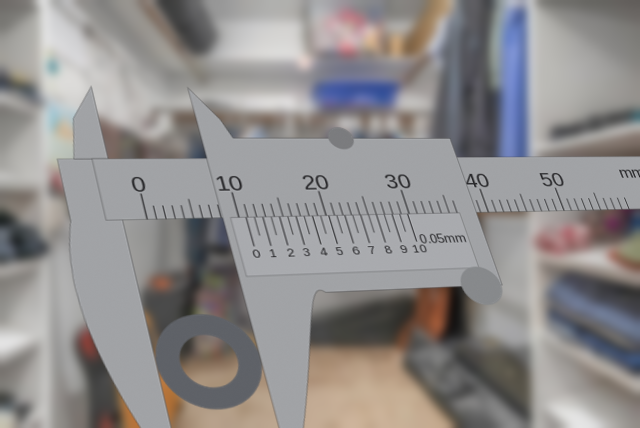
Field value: 10.8mm
